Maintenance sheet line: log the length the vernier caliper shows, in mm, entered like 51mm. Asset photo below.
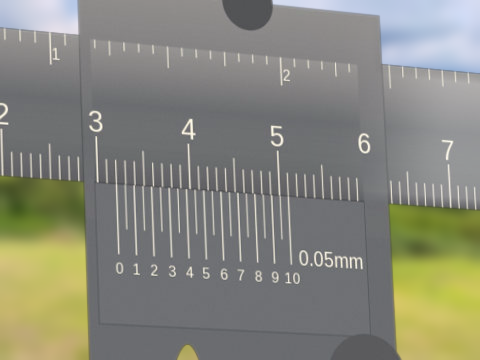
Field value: 32.0mm
